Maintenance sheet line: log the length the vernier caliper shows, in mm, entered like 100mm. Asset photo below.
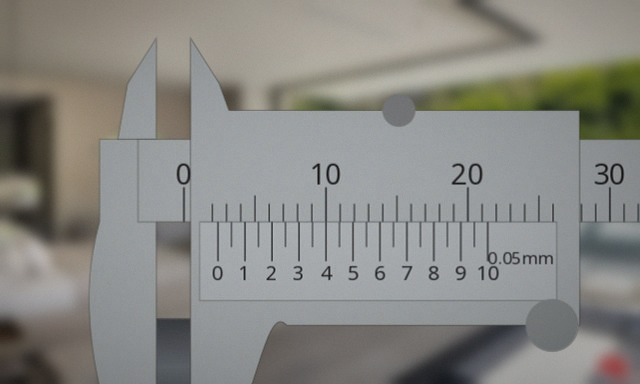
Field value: 2.4mm
